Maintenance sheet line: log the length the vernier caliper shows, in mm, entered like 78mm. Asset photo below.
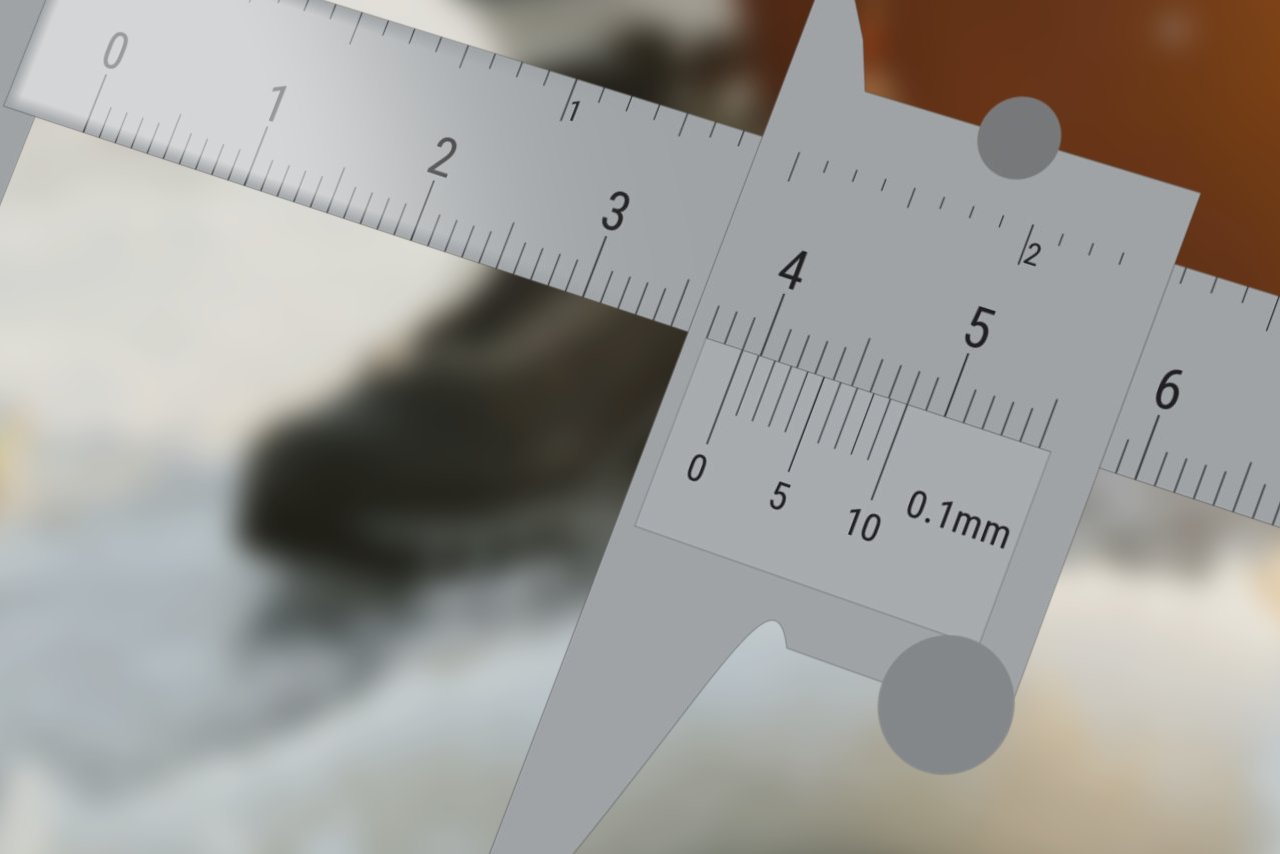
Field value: 39.0mm
